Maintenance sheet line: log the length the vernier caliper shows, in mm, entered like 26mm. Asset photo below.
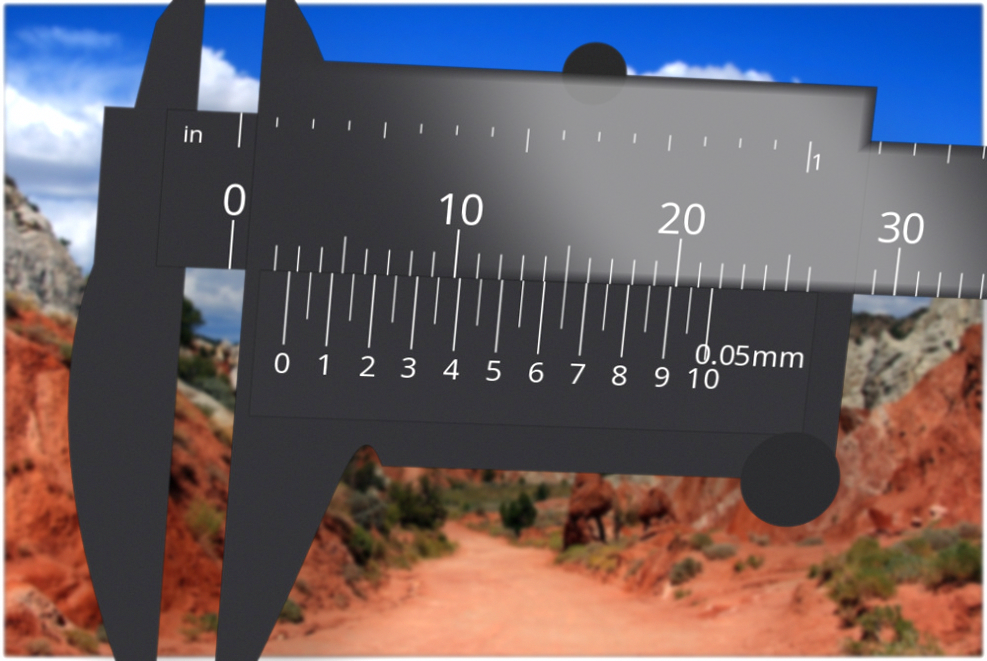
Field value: 2.65mm
